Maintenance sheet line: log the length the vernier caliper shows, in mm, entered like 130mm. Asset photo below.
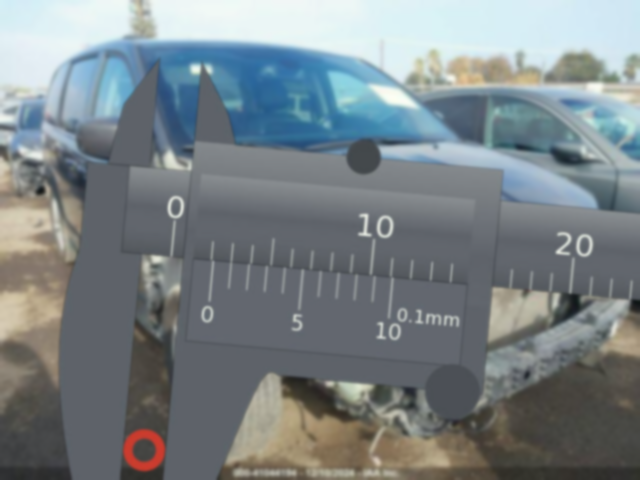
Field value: 2.1mm
